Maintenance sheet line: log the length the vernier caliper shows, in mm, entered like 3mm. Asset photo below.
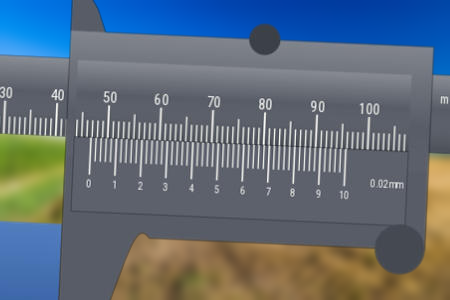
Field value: 46.8mm
